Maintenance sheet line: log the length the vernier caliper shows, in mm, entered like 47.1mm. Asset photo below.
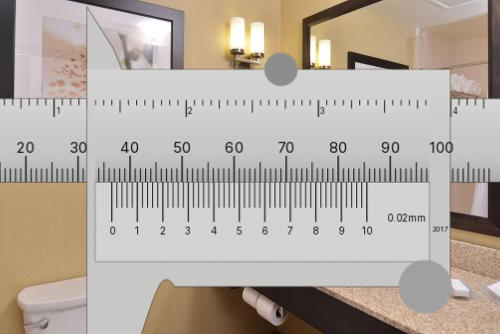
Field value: 36.5mm
